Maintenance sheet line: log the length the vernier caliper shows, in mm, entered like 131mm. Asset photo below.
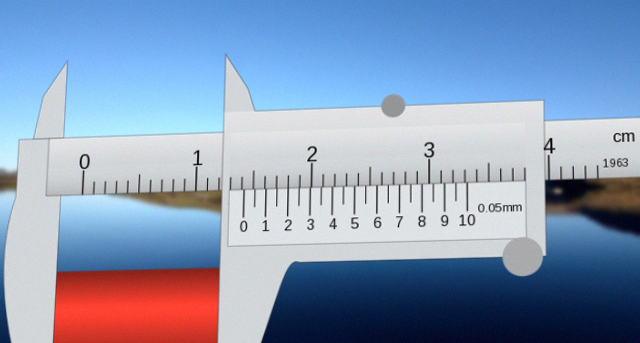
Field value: 14.2mm
